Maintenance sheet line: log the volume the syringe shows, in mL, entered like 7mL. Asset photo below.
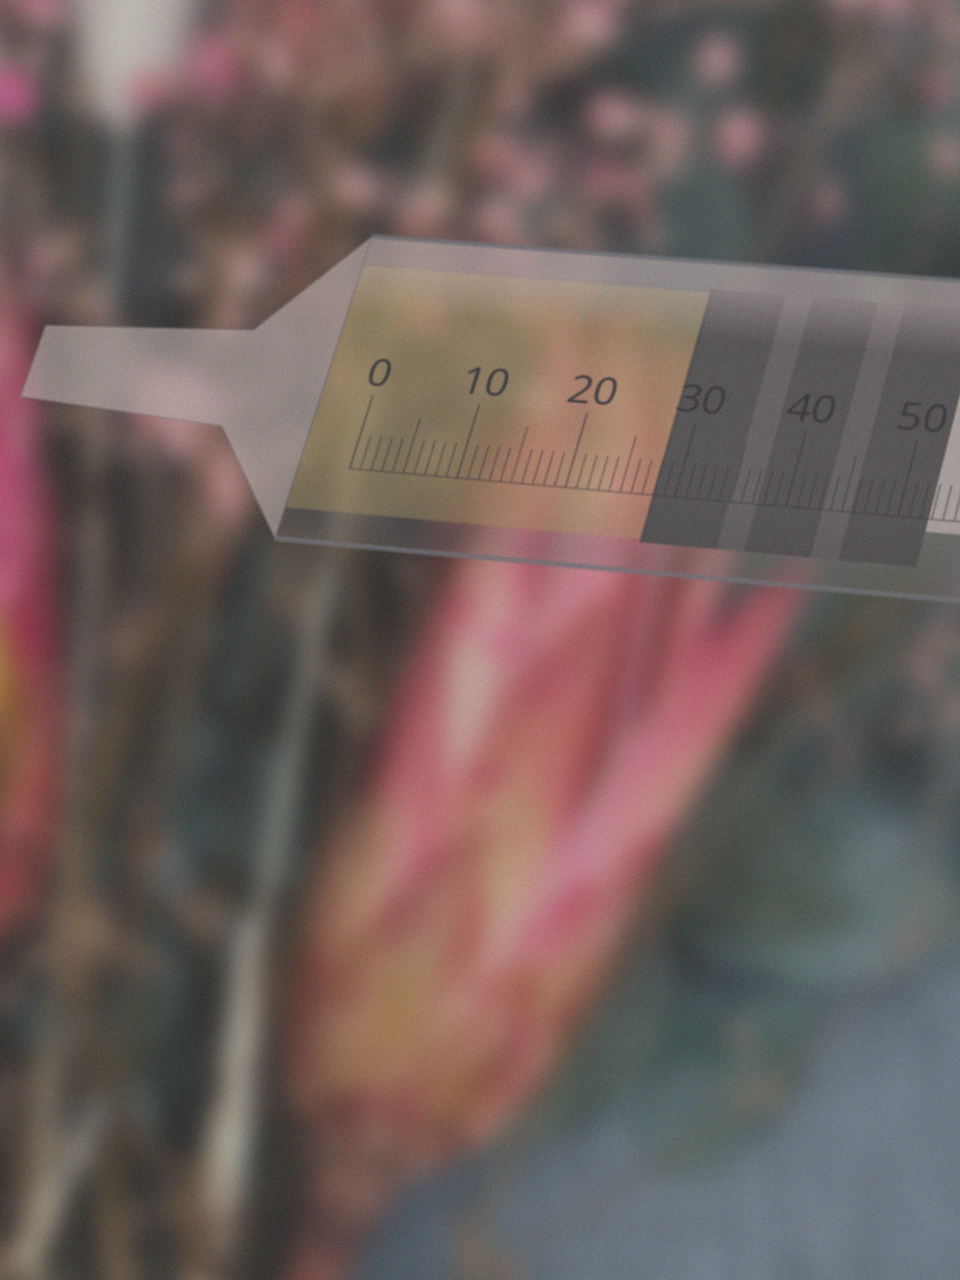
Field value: 28mL
